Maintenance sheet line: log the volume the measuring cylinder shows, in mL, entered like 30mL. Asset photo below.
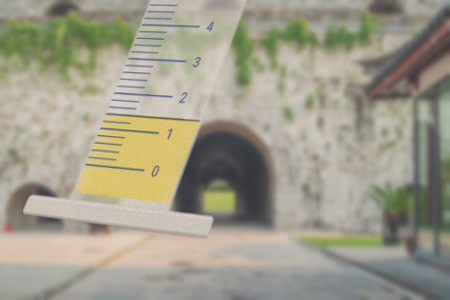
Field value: 1.4mL
